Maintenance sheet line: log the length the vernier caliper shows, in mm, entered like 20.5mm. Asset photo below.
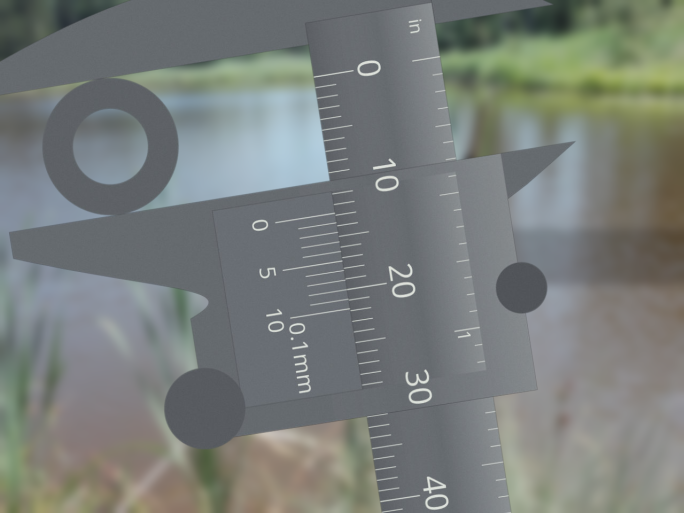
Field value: 12.8mm
